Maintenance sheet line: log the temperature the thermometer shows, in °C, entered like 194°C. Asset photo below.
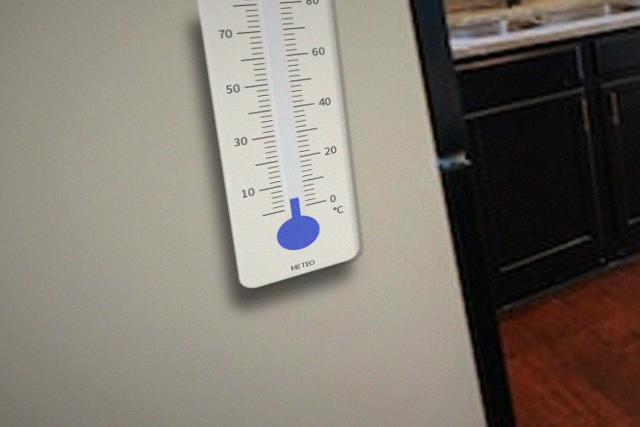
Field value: 4°C
